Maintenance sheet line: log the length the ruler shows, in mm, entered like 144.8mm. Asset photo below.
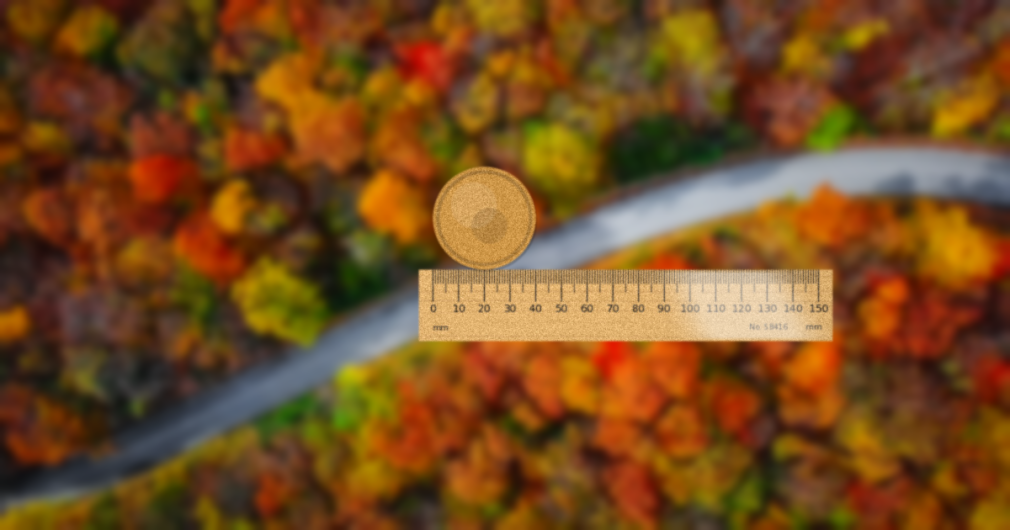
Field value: 40mm
